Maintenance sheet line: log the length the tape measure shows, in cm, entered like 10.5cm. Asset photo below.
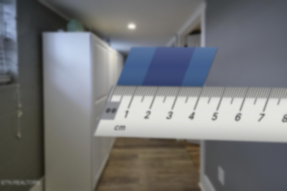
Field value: 4cm
